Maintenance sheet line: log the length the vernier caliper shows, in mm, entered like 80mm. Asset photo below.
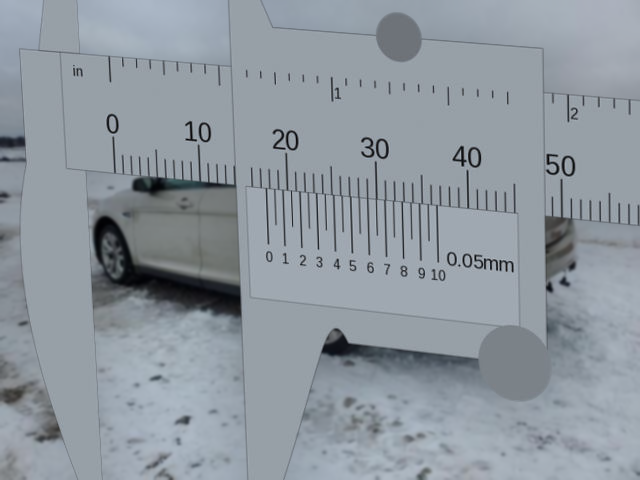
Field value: 17.6mm
